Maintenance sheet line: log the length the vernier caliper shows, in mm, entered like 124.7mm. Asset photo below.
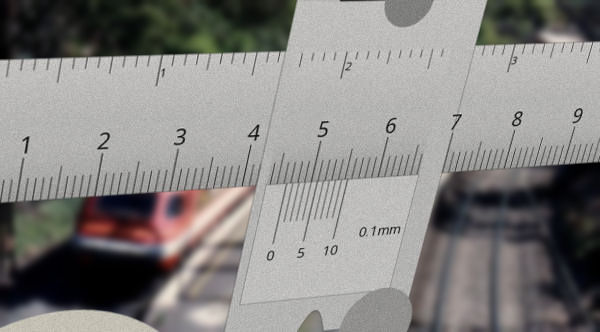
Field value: 46.4mm
